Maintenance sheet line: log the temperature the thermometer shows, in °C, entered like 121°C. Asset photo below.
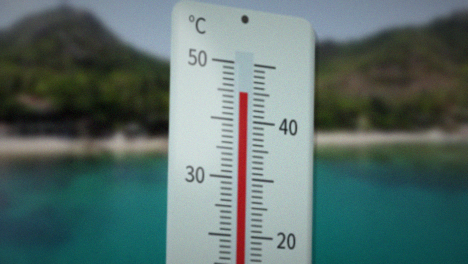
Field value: 45°C
